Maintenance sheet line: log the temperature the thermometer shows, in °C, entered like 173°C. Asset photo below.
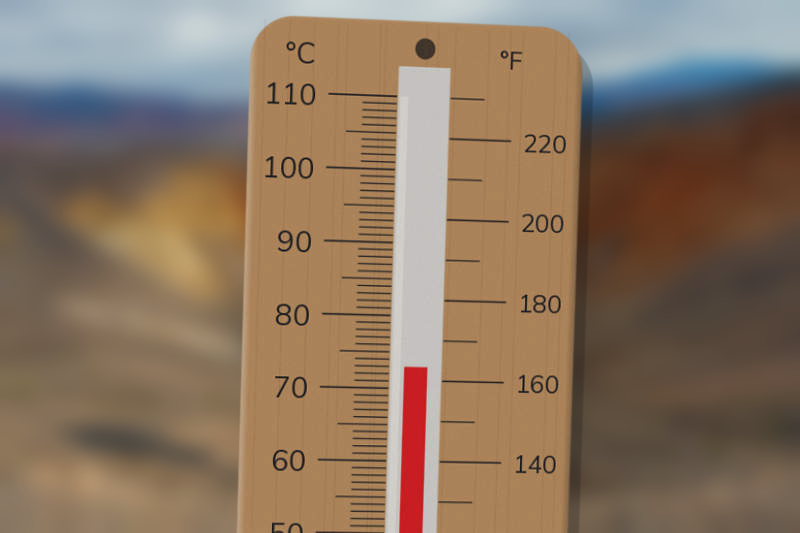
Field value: 73°C
